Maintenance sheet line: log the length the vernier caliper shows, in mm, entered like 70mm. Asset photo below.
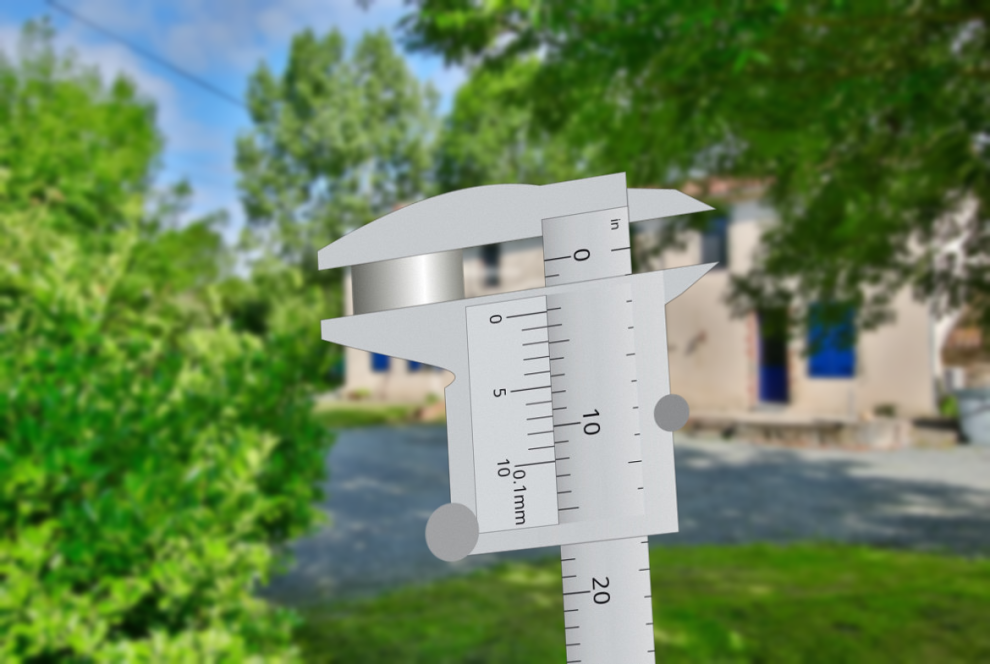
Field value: 3.1mm
